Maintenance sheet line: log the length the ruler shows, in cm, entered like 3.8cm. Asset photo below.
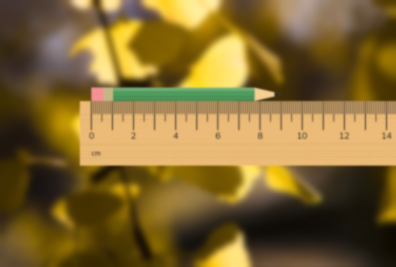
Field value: 9cm
